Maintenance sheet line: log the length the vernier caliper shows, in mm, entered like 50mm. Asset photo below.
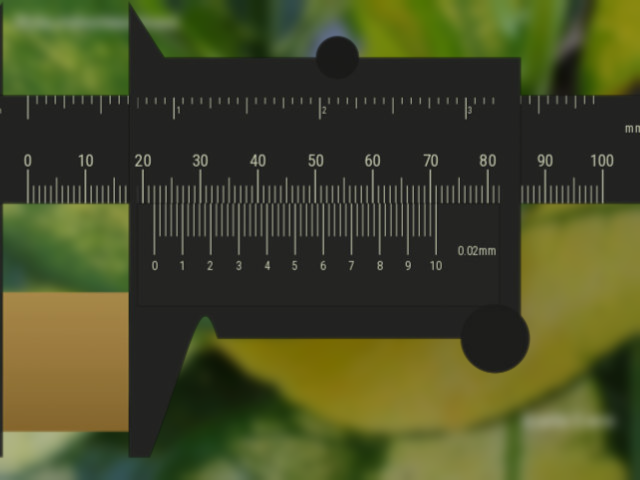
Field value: 22.0mm
